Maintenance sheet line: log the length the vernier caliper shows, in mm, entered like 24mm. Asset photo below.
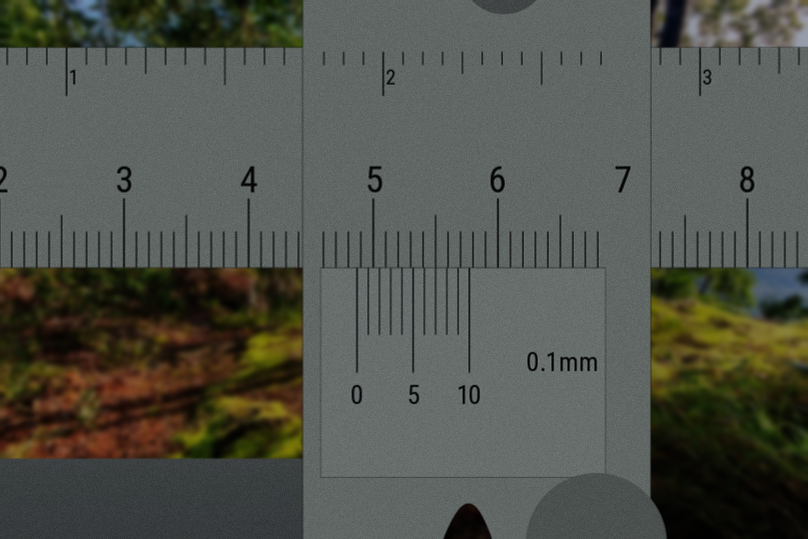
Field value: 48.7mm
